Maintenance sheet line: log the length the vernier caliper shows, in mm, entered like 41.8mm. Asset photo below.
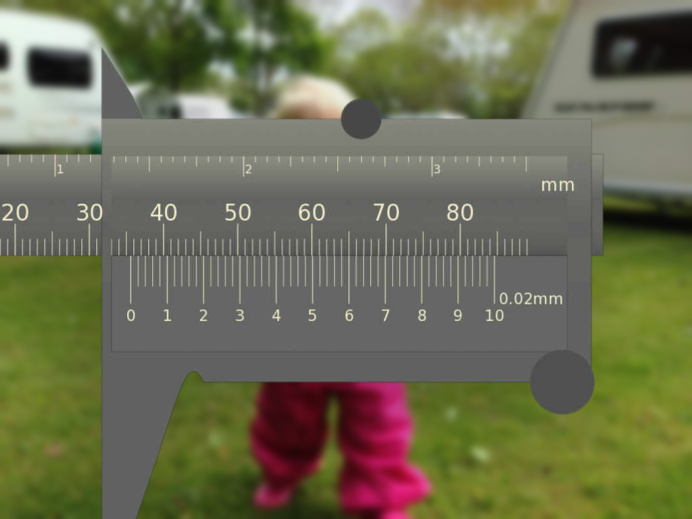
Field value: 35.6mm
